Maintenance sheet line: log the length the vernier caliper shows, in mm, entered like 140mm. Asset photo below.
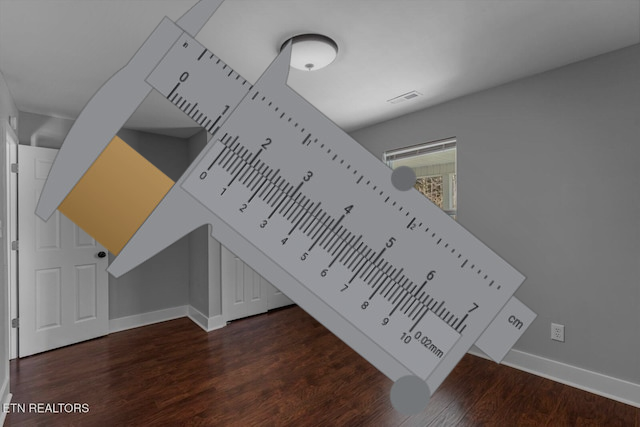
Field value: 14.5mm
